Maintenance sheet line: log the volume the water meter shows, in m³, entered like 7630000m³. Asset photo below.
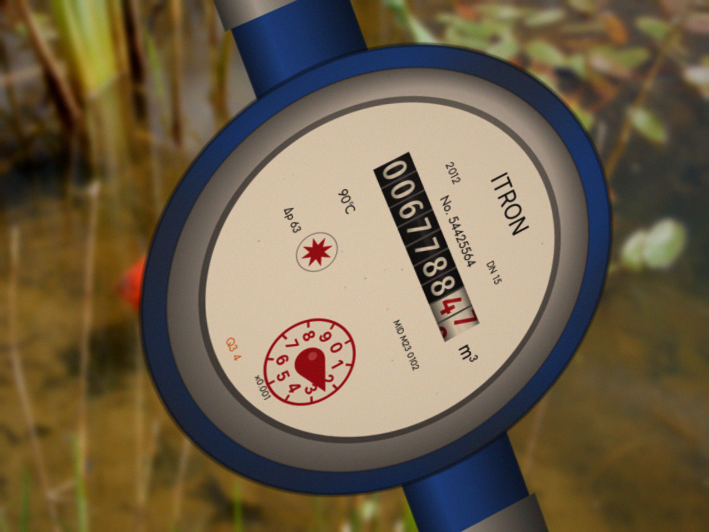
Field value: 67788.472m³
